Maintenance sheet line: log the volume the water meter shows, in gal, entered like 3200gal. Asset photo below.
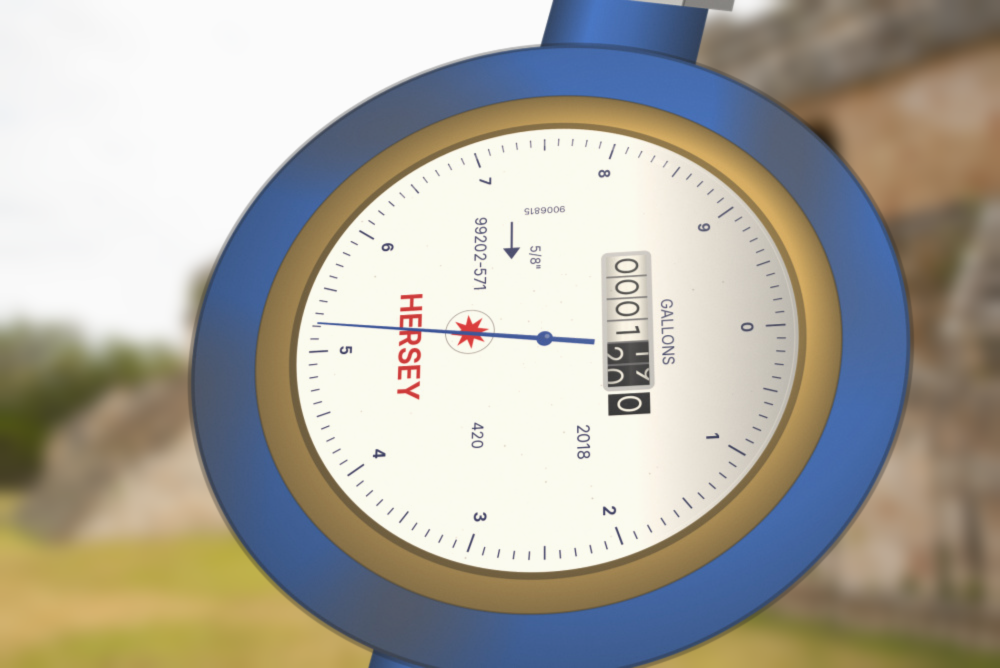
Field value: 1195.2gal
